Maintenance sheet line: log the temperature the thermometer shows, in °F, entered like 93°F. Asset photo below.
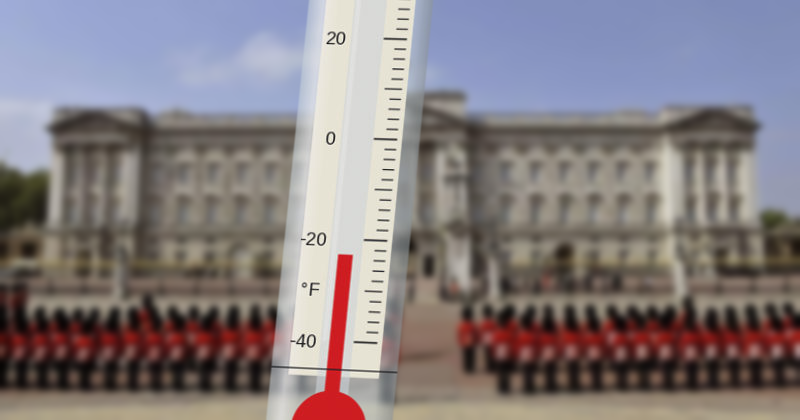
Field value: -23°F
